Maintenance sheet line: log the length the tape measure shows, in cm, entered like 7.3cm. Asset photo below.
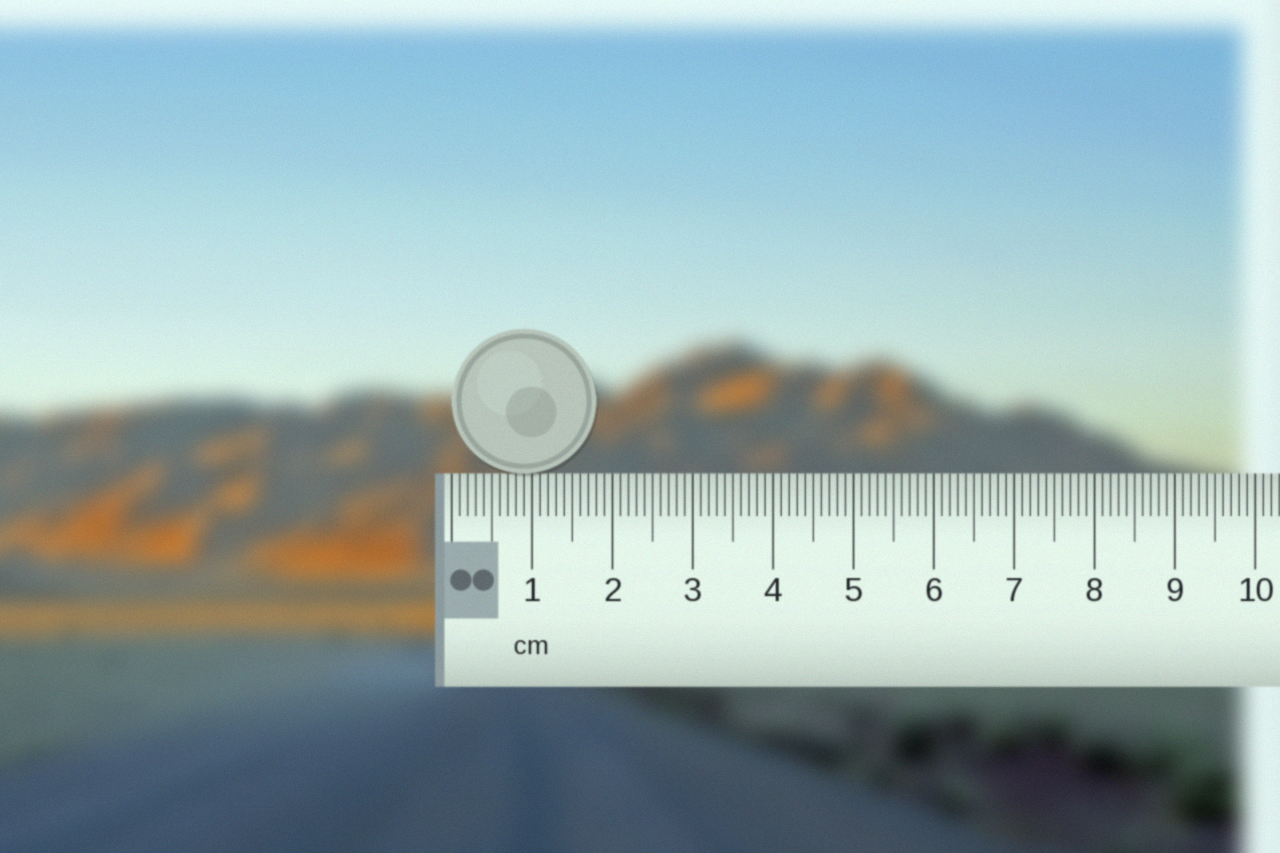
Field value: 1.8cm
